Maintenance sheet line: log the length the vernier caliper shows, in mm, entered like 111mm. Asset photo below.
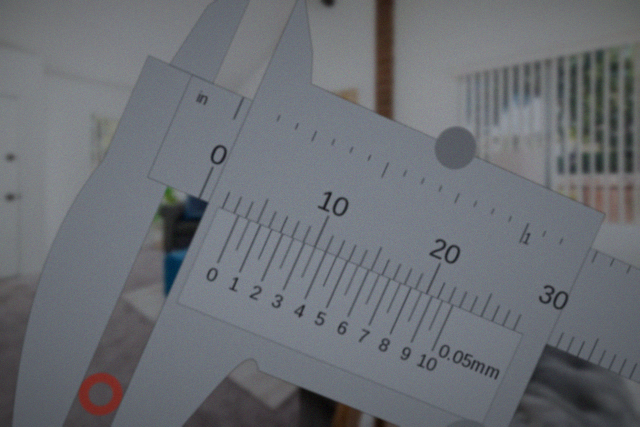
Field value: 3.4mm
